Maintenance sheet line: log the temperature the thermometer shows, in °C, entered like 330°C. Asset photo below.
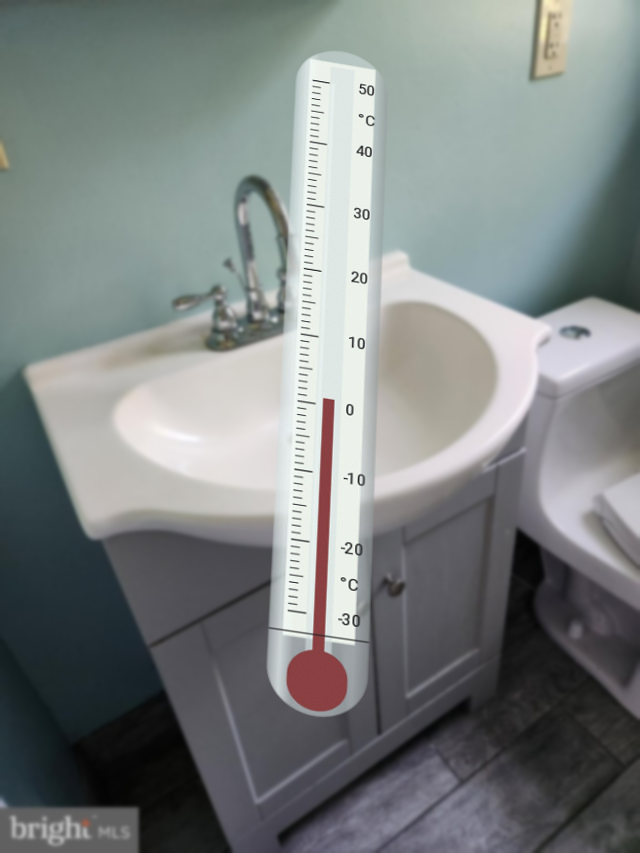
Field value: 1°C
